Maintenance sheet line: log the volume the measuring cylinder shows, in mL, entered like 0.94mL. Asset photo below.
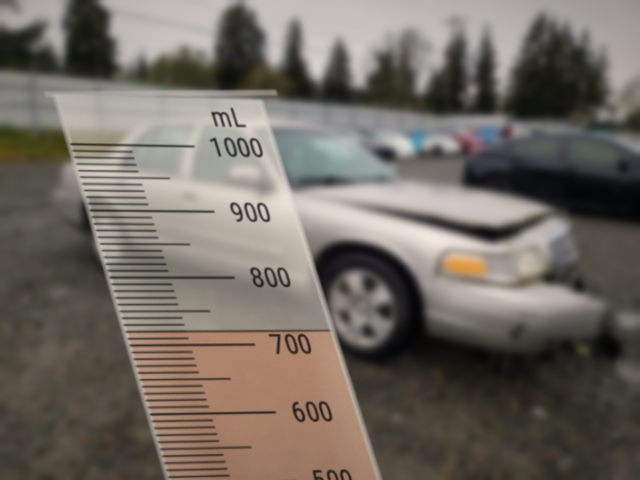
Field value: 720mL
